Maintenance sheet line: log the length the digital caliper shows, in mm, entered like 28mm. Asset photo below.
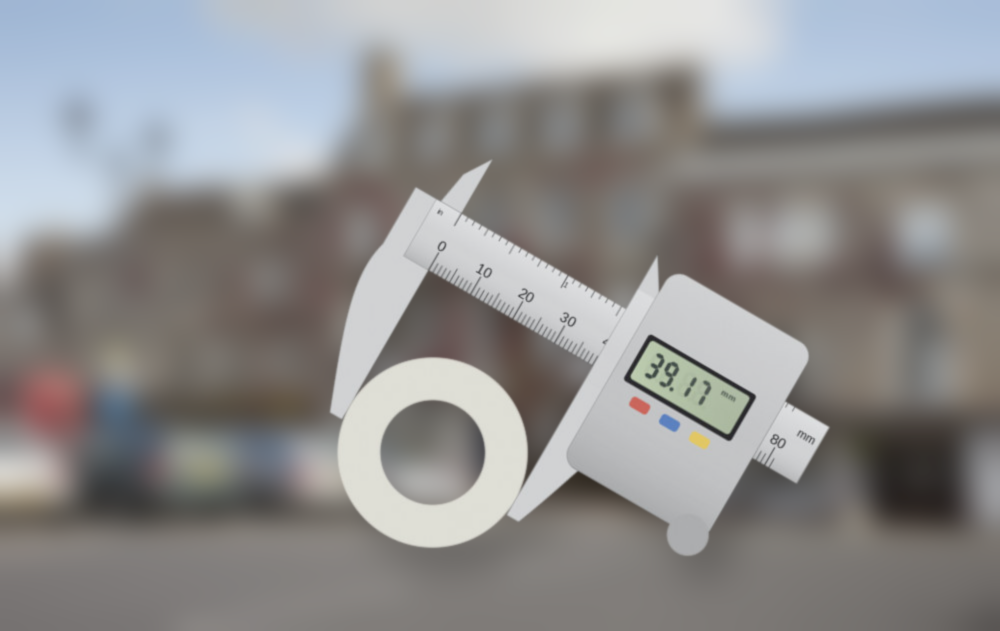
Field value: 39.17mm
